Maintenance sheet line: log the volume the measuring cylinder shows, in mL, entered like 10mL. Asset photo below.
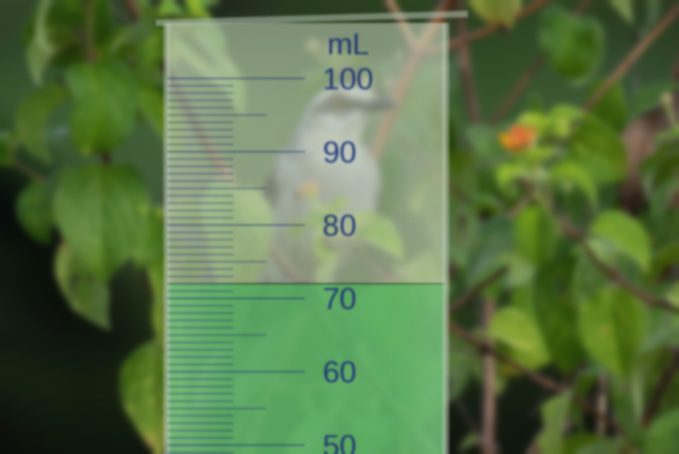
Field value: 72mL
